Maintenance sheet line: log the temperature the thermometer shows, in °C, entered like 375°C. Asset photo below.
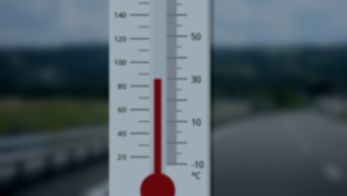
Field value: 30°C
